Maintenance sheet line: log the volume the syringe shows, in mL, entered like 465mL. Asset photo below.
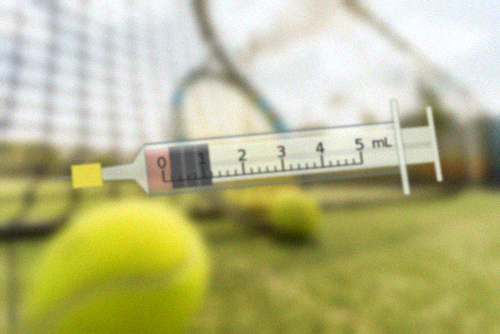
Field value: 0.2mL
